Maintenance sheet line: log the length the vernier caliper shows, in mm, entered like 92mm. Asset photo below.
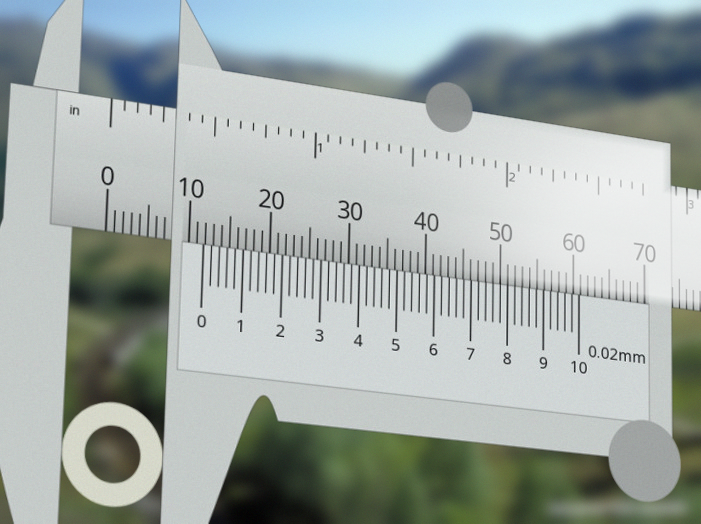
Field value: 11.8mm
